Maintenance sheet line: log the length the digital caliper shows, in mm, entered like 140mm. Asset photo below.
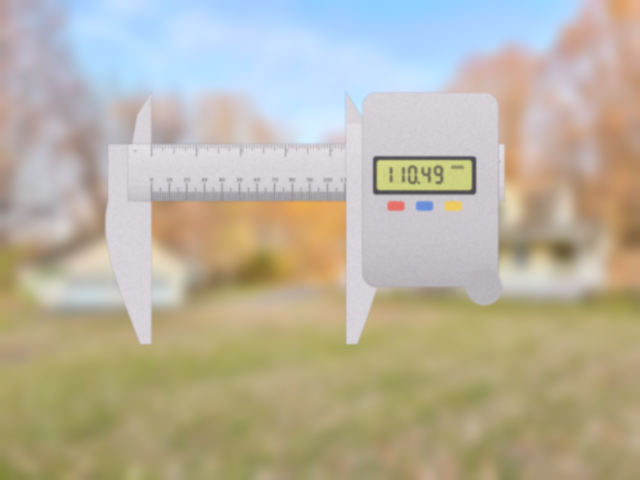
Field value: 110.49mm
